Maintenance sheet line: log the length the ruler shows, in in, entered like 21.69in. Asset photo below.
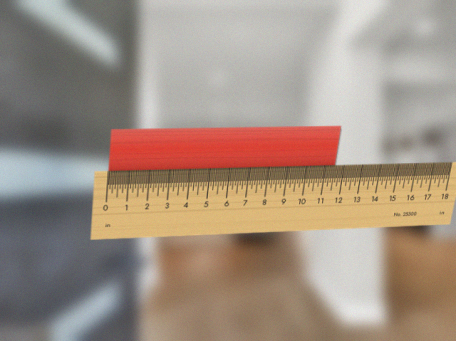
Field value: 11.5in
